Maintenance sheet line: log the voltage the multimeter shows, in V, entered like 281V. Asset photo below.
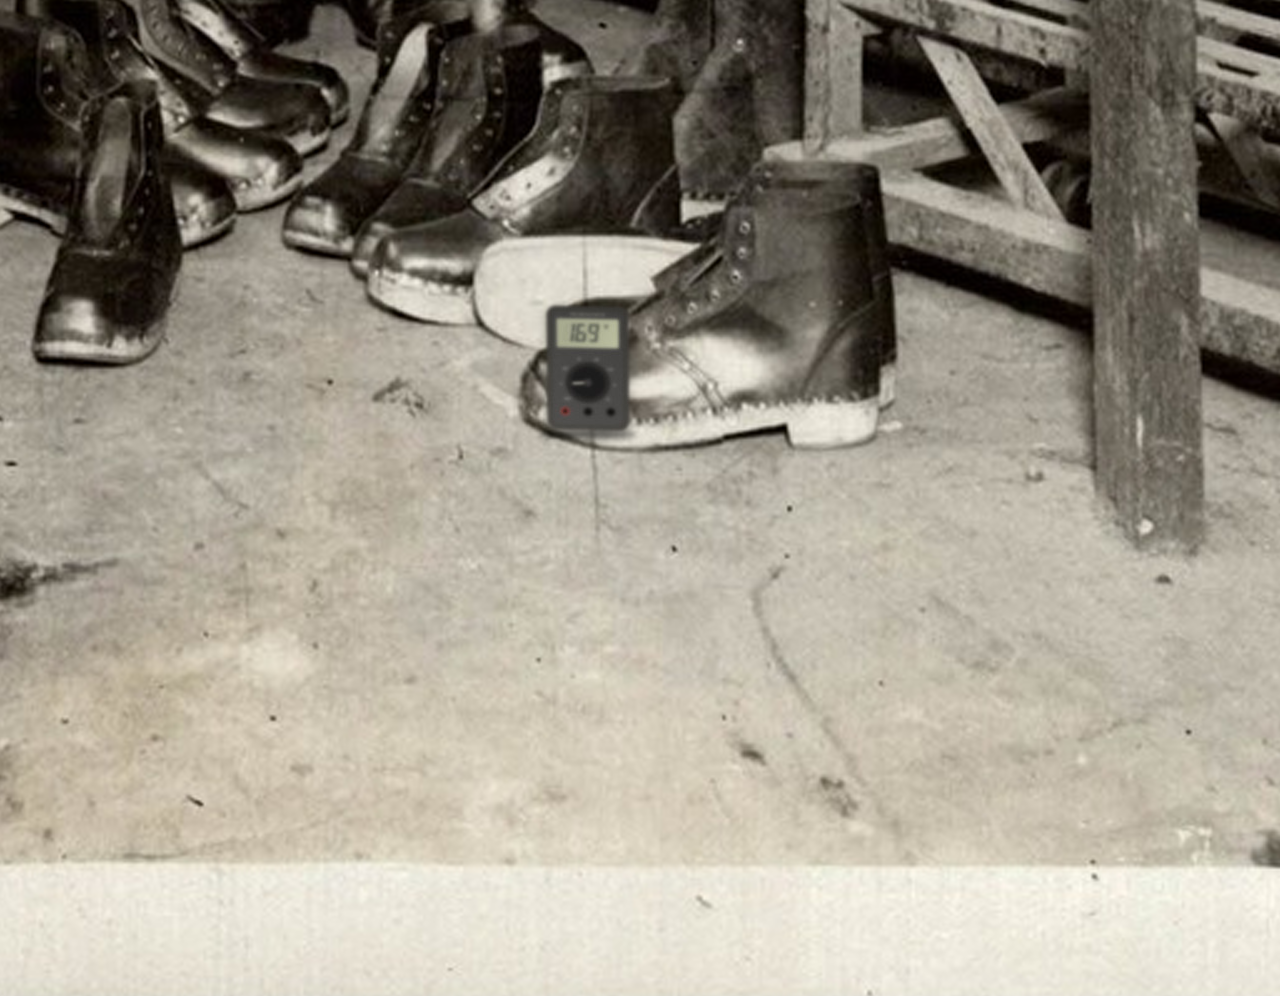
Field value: 169V
